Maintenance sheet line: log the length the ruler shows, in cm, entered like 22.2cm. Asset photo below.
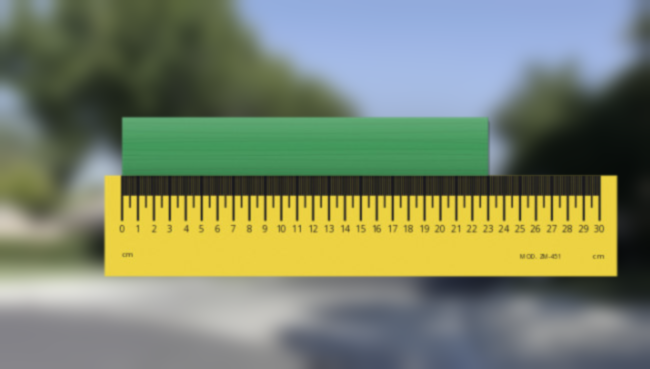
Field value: 23cm
